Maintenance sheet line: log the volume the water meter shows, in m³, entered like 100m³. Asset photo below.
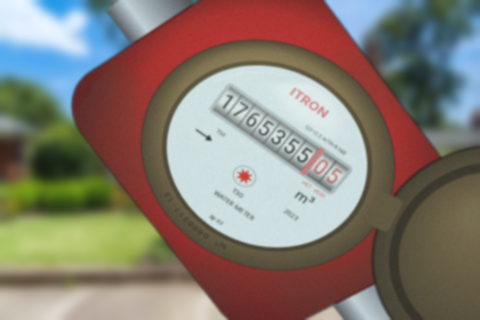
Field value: 1765355.05m³
